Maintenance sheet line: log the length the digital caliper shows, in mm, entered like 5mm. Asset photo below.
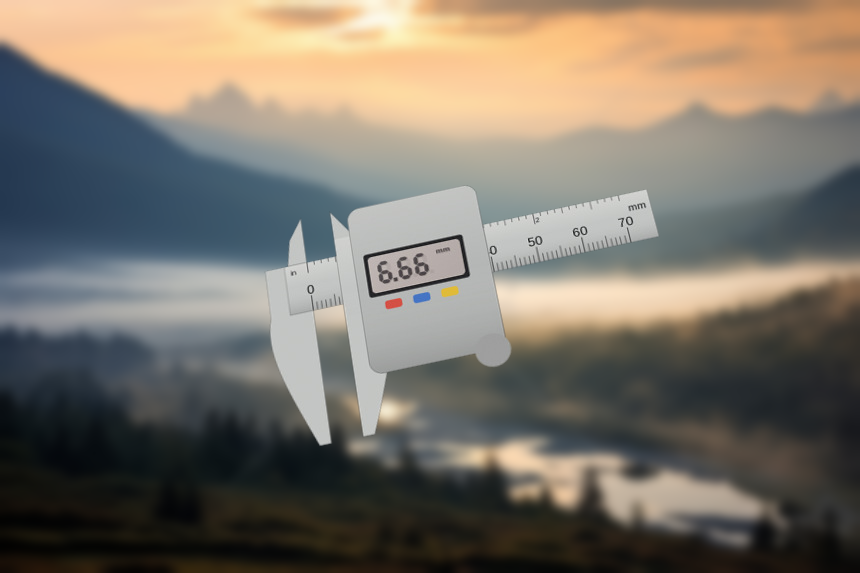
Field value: 6.66mm
